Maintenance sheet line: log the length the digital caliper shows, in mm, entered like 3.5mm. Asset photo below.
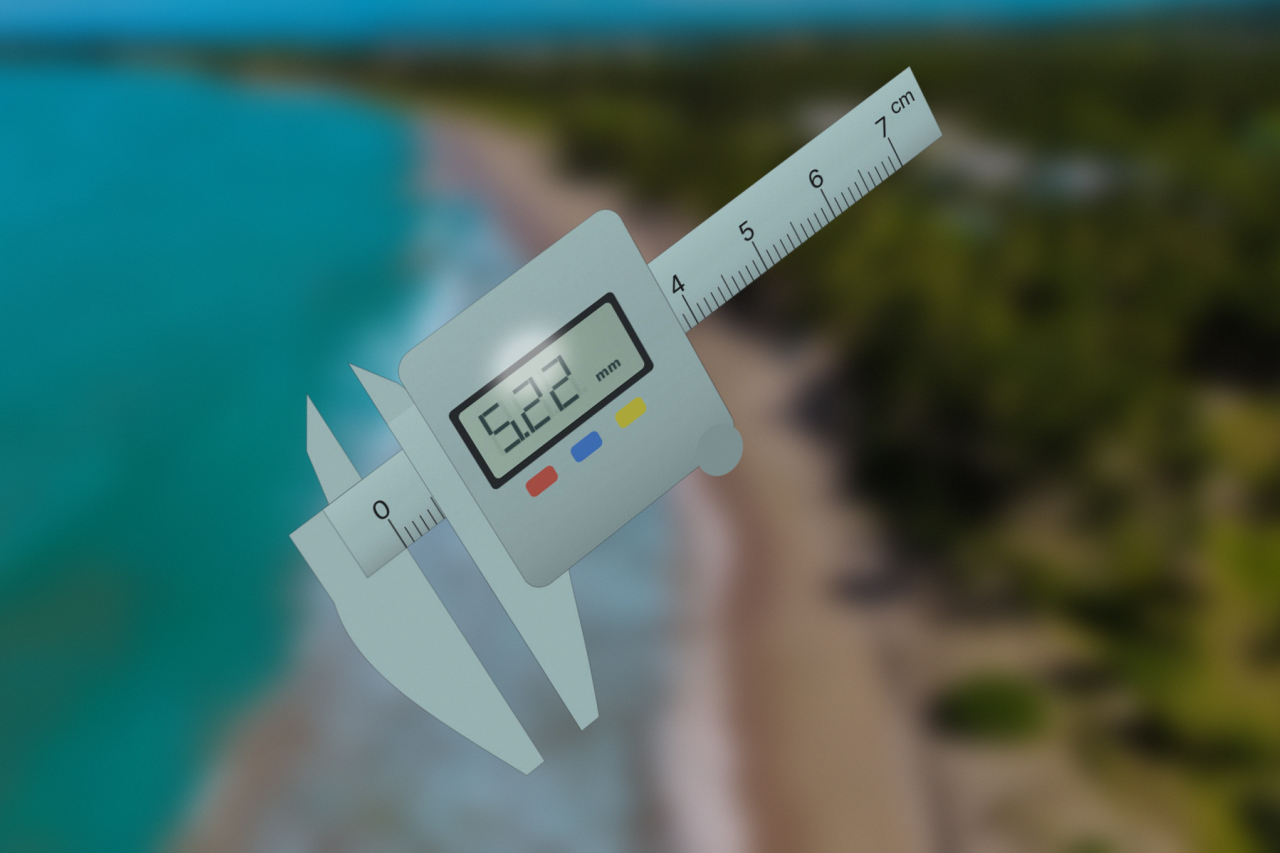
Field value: 5.22mm
